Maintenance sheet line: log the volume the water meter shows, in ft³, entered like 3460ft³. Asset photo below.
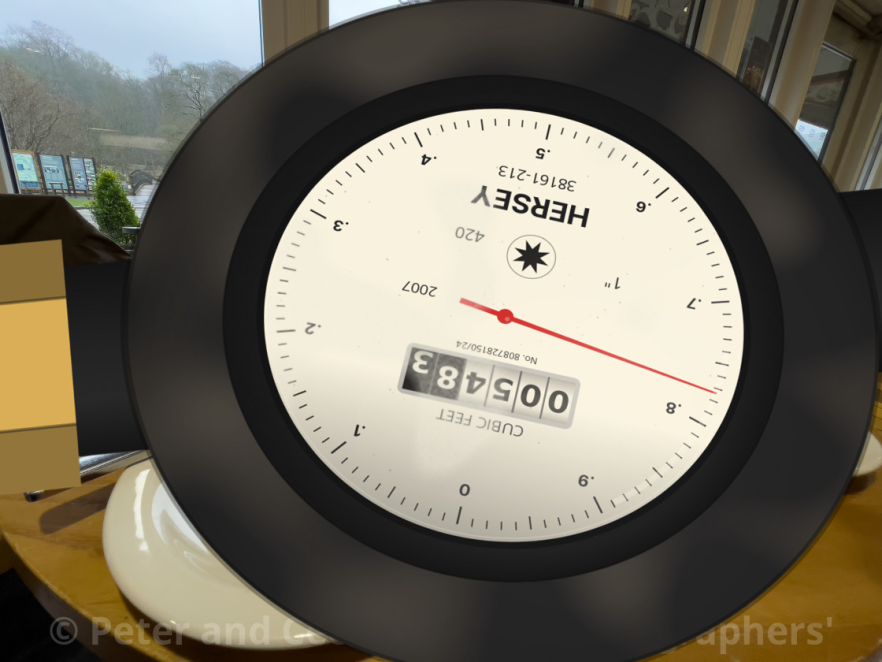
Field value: 5482.77ft³
